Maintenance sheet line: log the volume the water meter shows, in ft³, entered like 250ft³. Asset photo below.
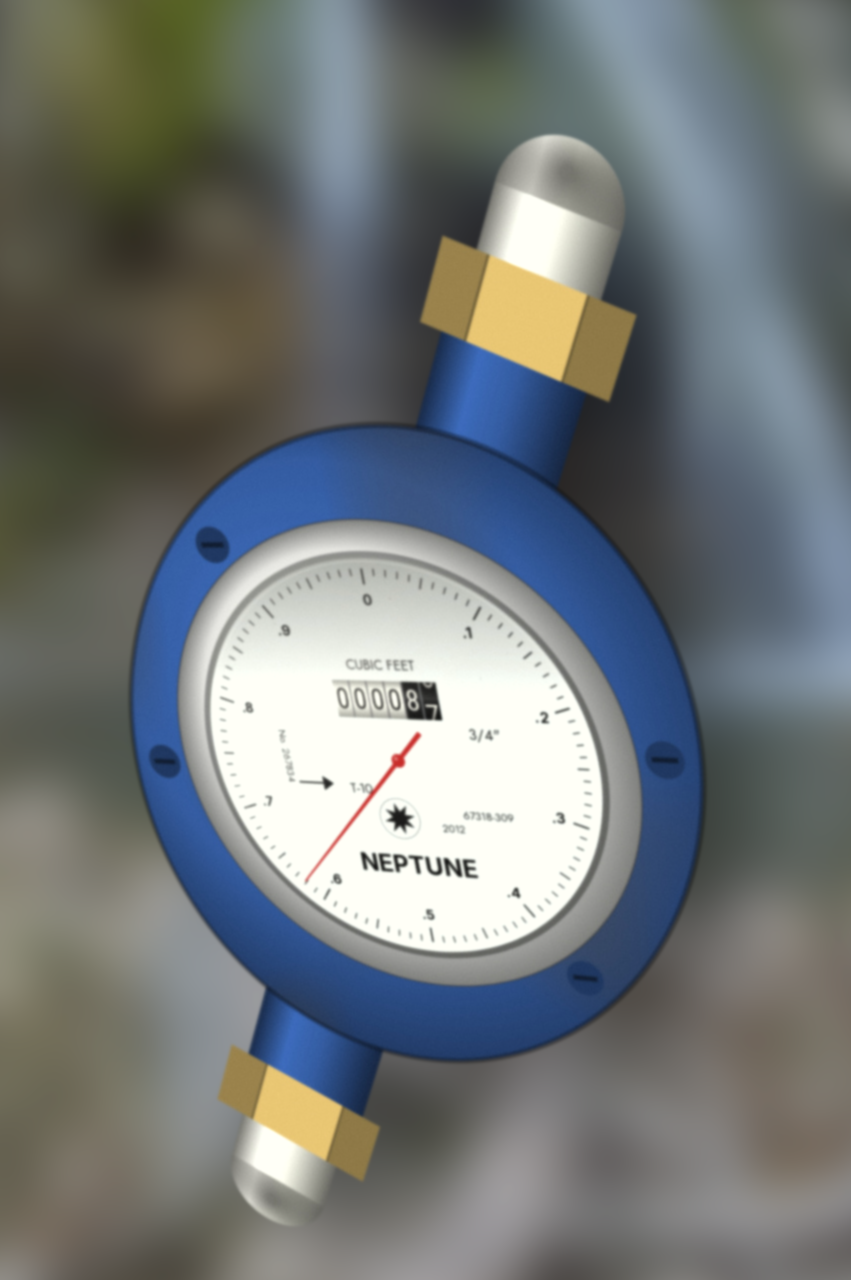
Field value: 86.62ft³
